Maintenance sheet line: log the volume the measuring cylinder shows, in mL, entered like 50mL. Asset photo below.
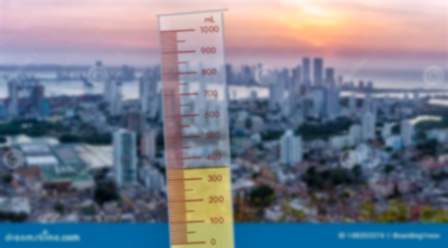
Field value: 350mL
